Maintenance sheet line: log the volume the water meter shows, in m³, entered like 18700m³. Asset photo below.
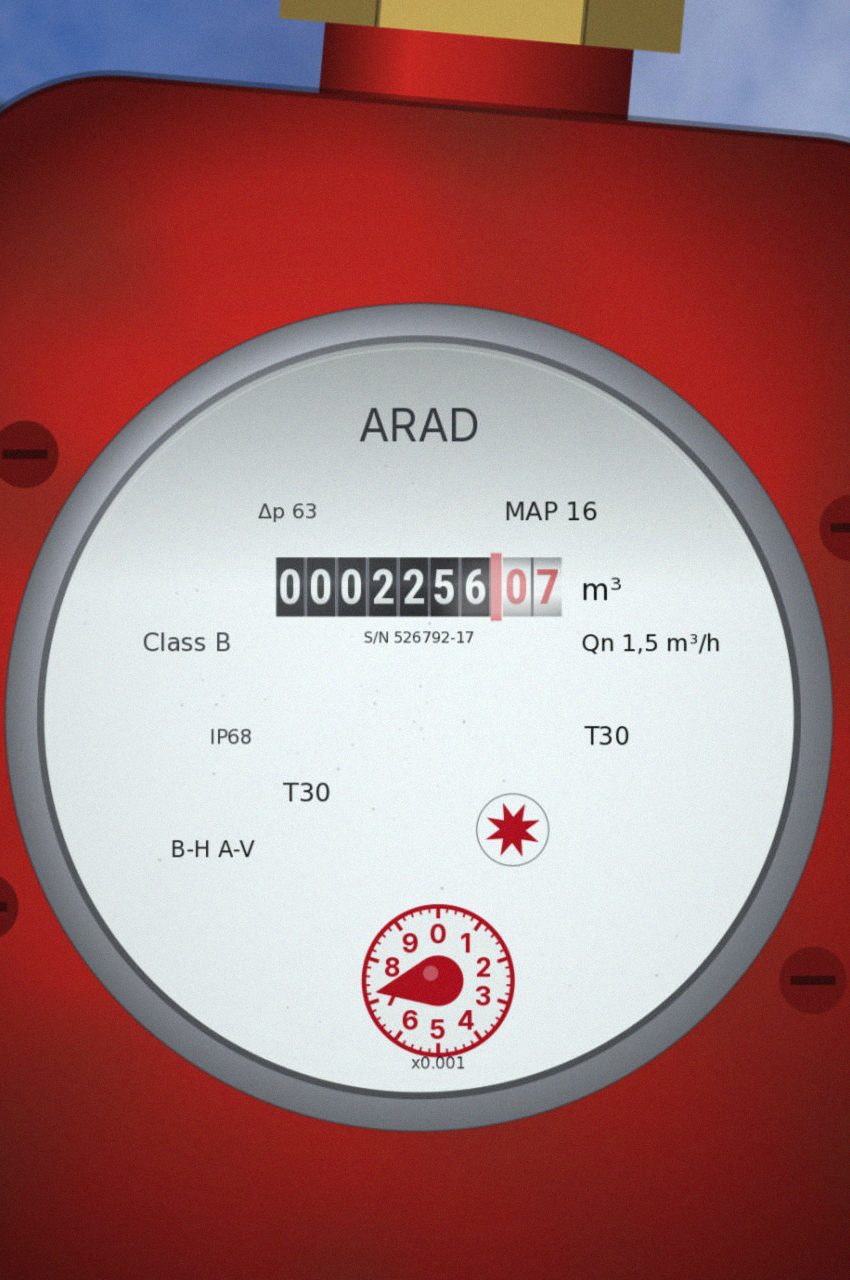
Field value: 2256.077m³
